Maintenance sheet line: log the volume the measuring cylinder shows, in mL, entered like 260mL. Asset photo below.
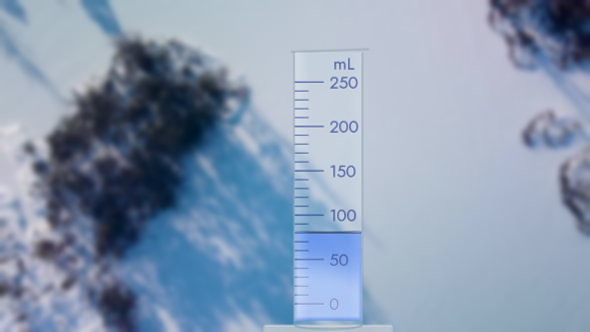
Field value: 80mL
